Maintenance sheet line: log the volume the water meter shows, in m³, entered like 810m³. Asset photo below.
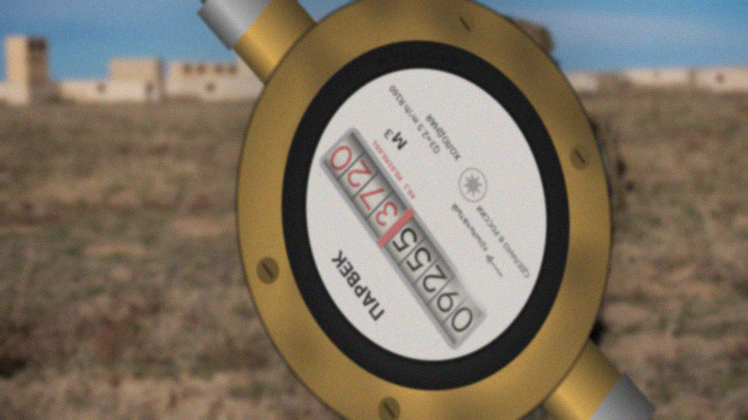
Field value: 9255.3720m³
